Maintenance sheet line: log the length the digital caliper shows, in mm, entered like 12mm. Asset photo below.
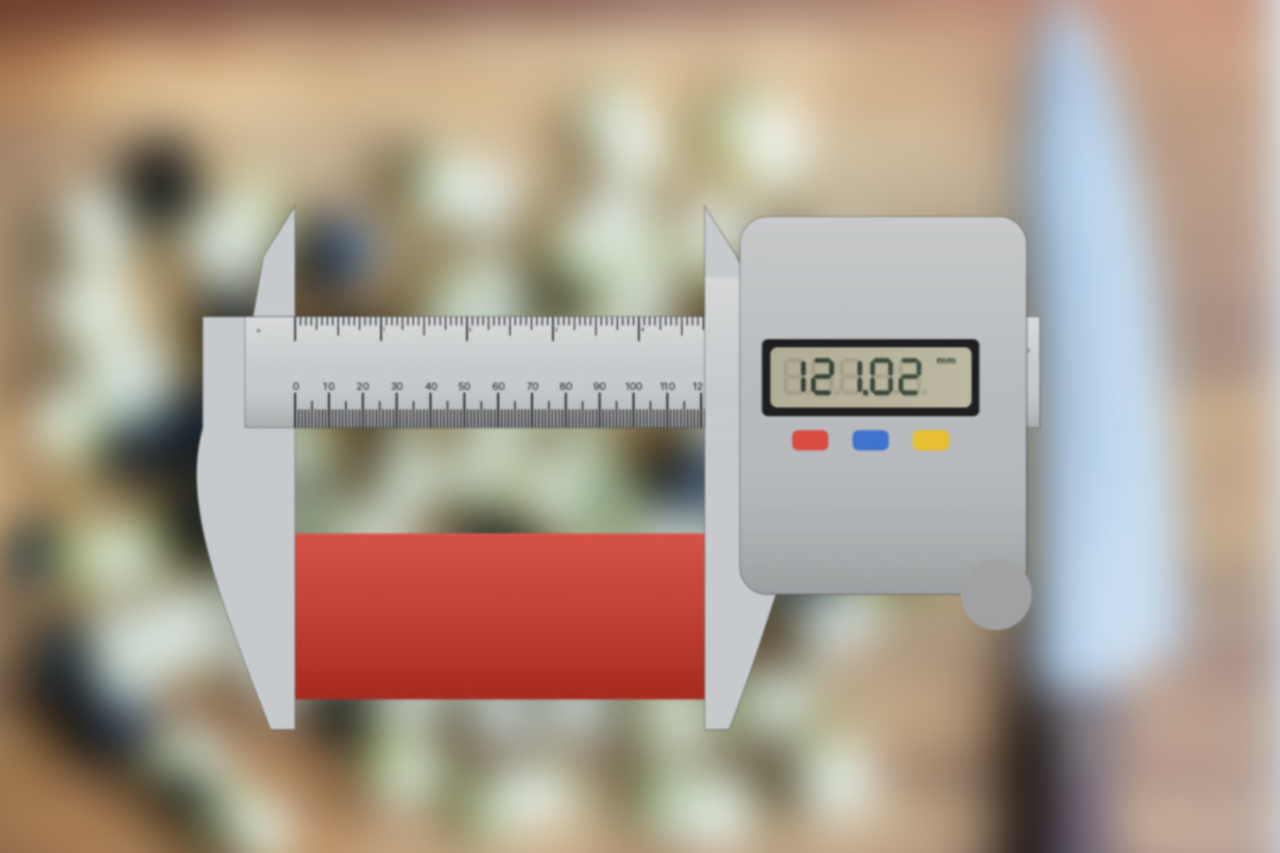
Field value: 121.02mm
